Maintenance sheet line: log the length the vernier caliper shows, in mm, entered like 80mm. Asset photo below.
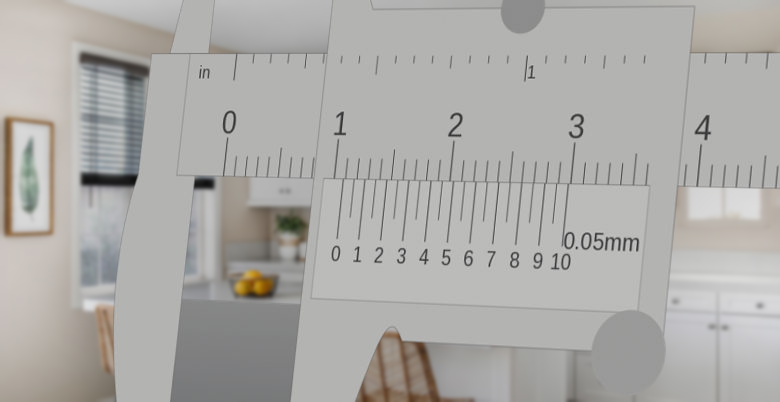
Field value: 10.8mm
